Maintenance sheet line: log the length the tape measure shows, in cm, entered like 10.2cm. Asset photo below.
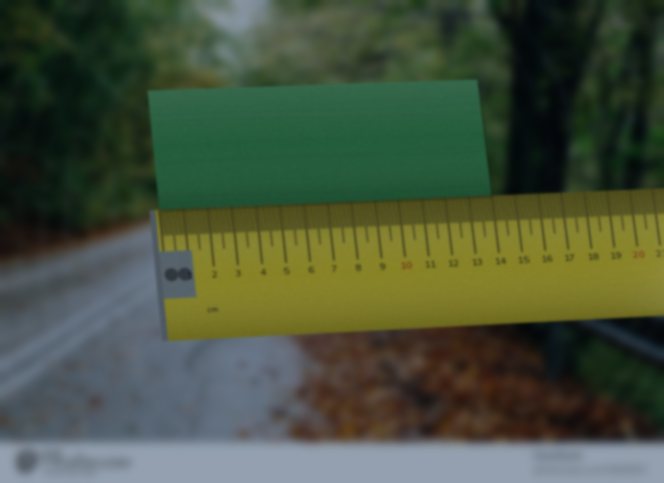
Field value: 14cm
